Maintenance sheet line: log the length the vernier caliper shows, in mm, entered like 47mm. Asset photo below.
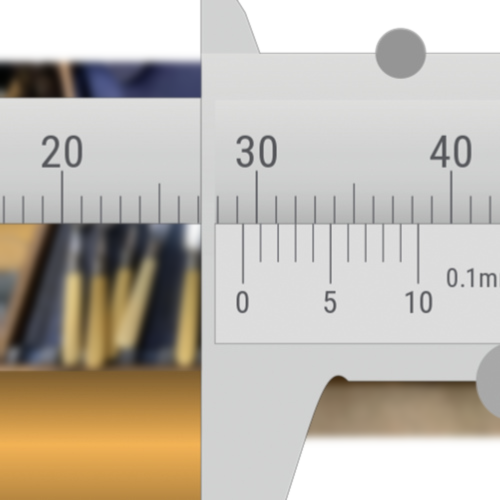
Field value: 29.3mm
